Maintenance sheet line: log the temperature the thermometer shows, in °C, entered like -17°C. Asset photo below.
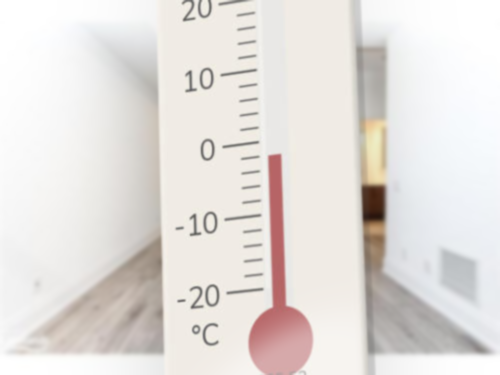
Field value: -2°C
